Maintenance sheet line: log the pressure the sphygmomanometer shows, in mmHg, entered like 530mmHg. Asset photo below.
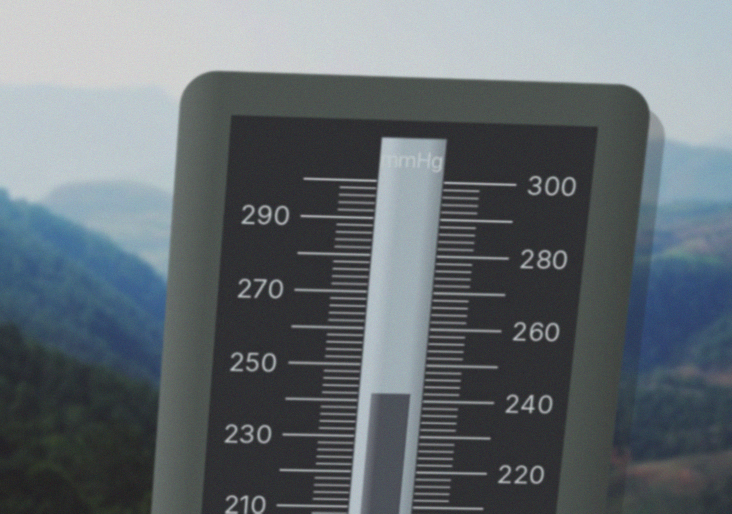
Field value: 242mmHg
